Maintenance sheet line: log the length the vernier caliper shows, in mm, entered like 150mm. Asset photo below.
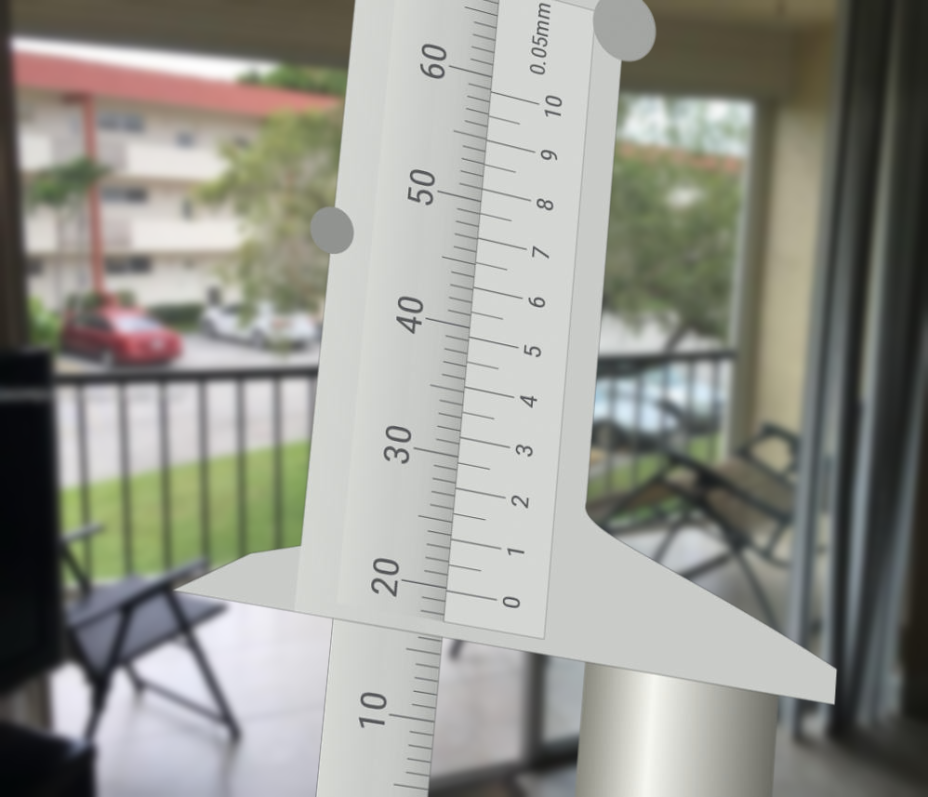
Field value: 19.8mm
